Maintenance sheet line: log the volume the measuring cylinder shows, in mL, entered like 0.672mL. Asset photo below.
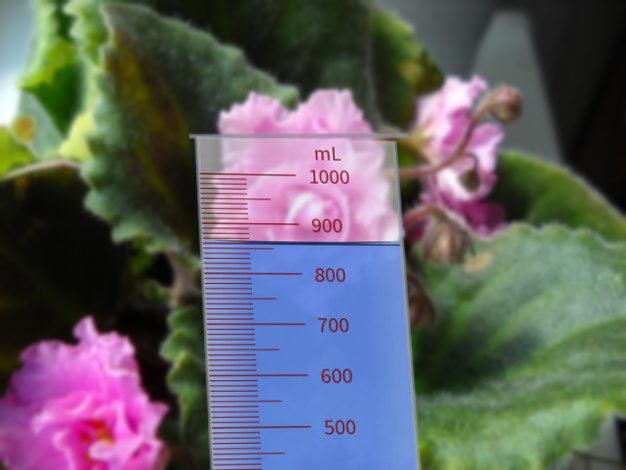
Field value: 860mL
